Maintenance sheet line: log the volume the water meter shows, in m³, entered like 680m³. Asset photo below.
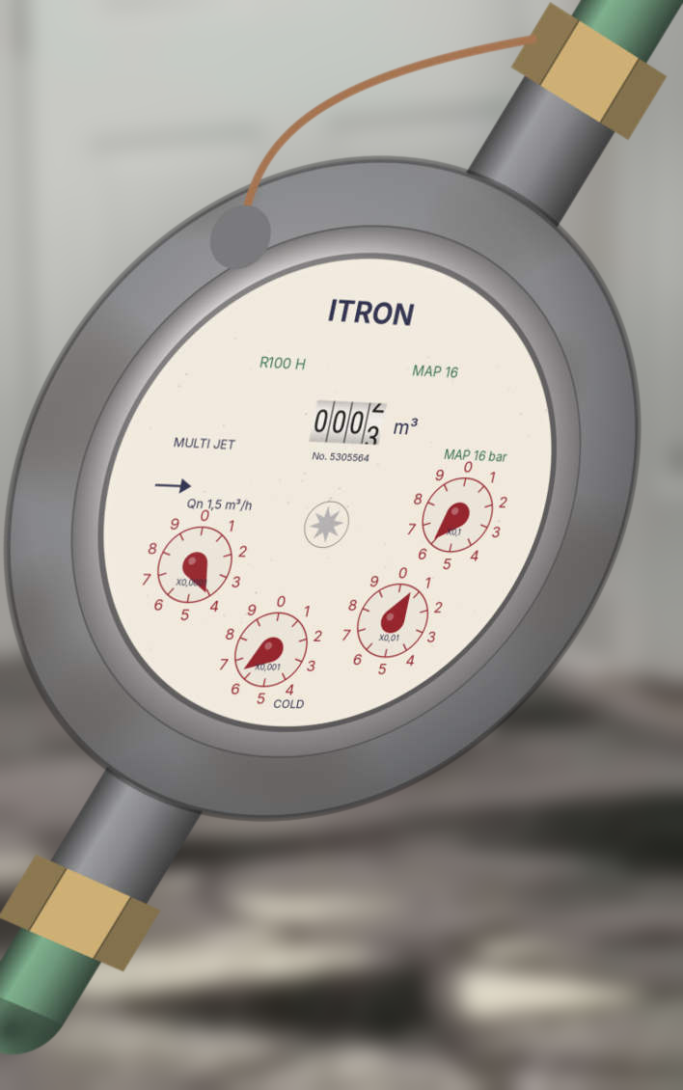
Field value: 2.6064m³
